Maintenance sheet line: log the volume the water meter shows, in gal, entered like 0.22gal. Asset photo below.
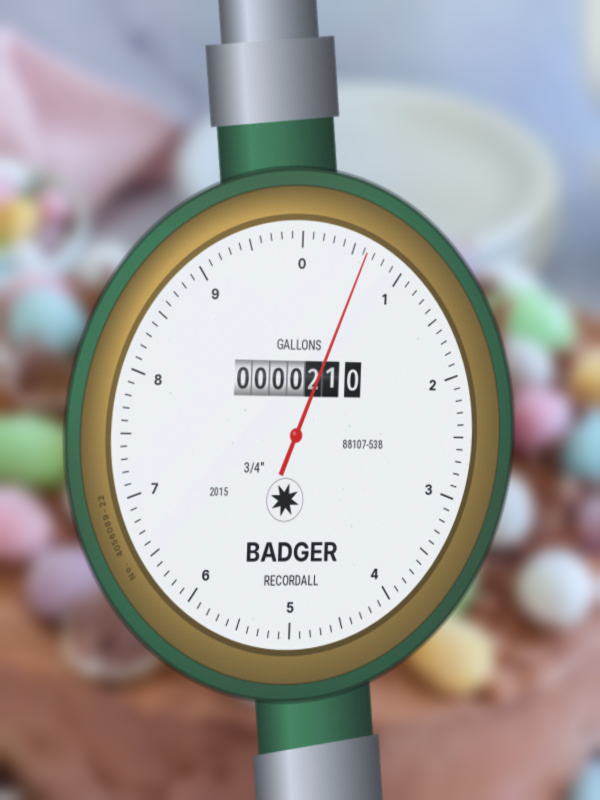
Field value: 210.6gal
